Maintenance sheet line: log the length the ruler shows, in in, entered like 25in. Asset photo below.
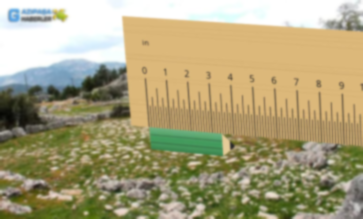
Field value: 4in
